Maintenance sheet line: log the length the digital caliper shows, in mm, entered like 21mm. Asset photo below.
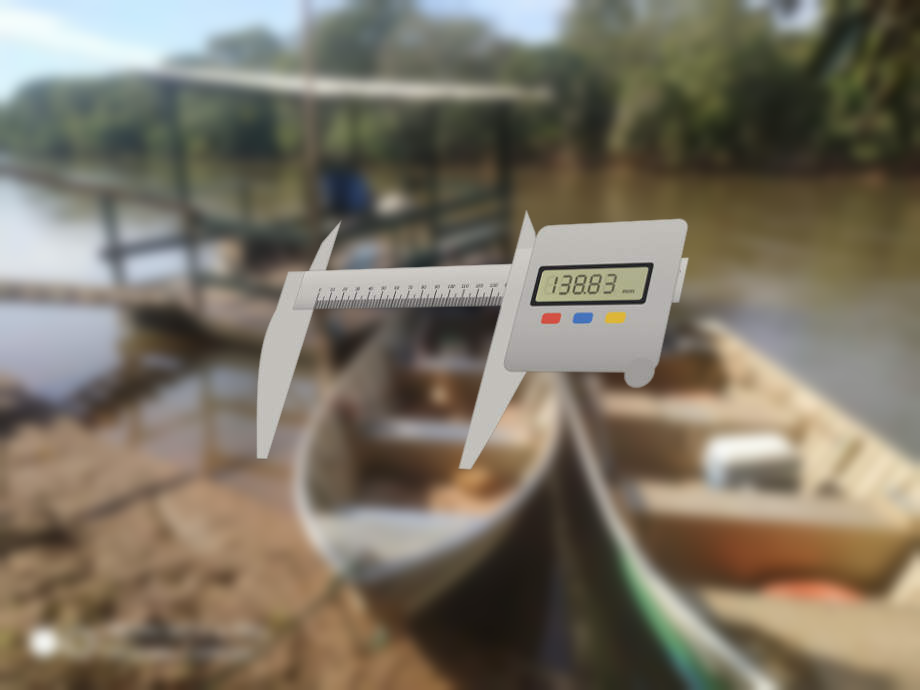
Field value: 138.83mm
